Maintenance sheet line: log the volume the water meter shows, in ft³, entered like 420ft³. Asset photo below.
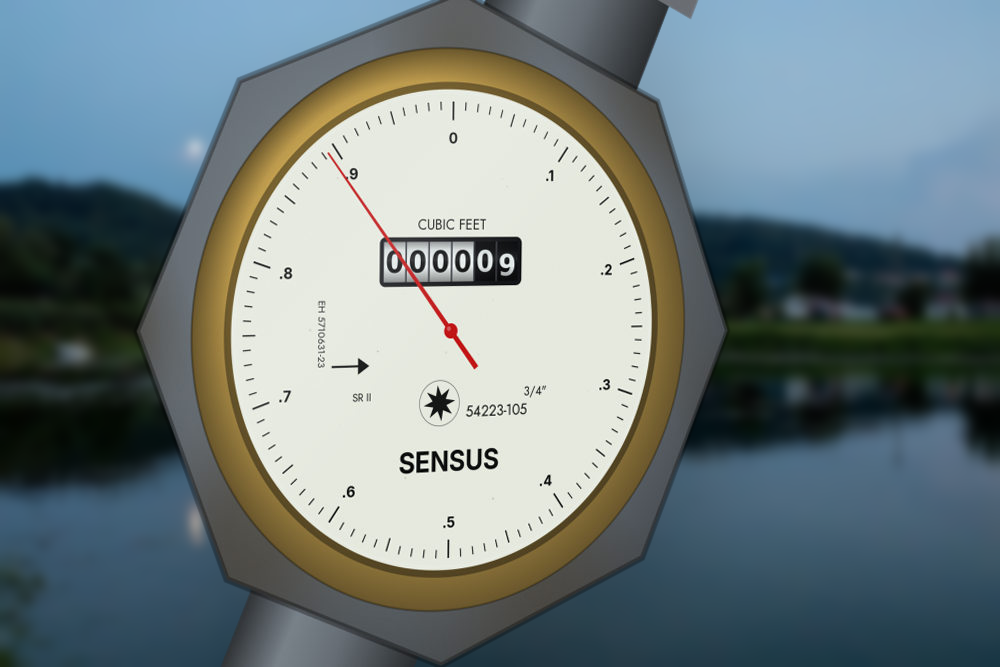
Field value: 8.89ft³
